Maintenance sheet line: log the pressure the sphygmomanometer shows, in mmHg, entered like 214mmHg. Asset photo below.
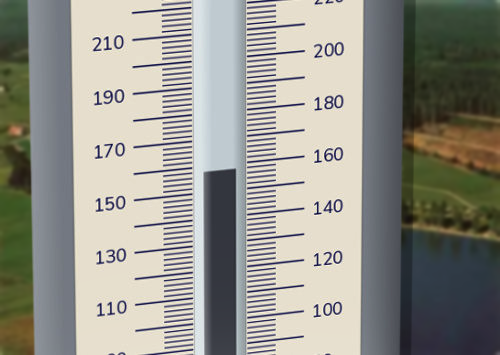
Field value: 158mmHg
